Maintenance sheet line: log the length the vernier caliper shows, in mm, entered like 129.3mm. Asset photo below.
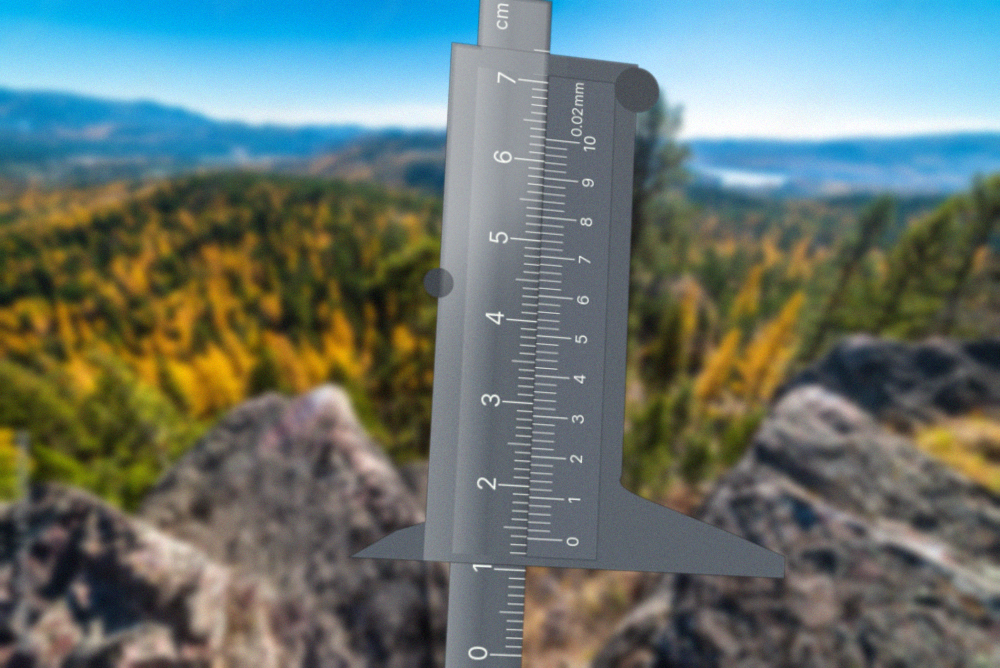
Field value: 13.8mm
